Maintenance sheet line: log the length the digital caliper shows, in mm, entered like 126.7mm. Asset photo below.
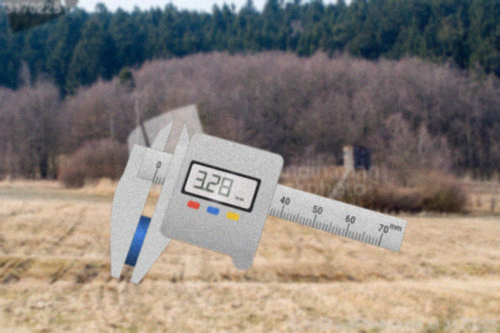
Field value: 3.28mm
